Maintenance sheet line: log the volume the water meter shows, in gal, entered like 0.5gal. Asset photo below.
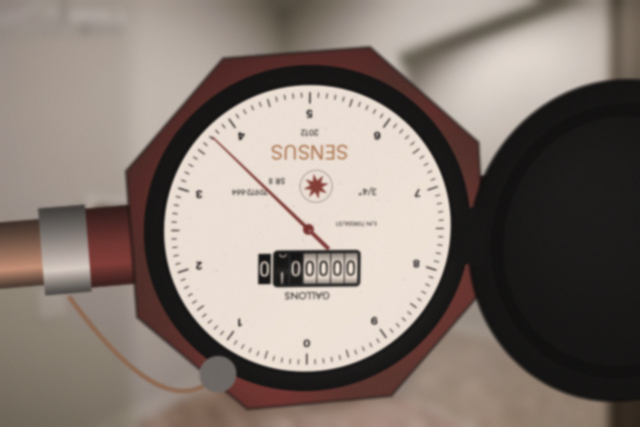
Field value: 13.7gal
